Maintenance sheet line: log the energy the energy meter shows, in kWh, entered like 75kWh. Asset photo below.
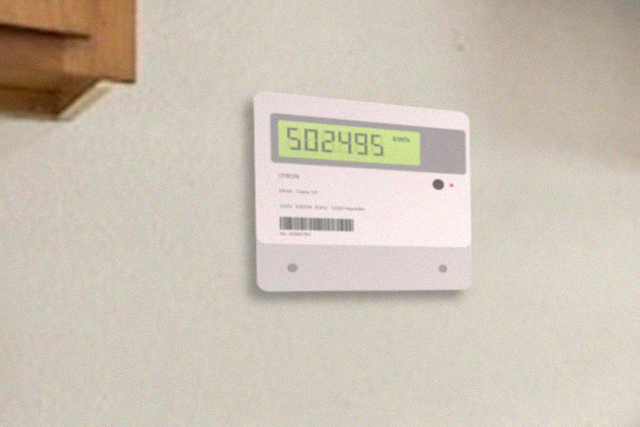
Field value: 502495kWh
